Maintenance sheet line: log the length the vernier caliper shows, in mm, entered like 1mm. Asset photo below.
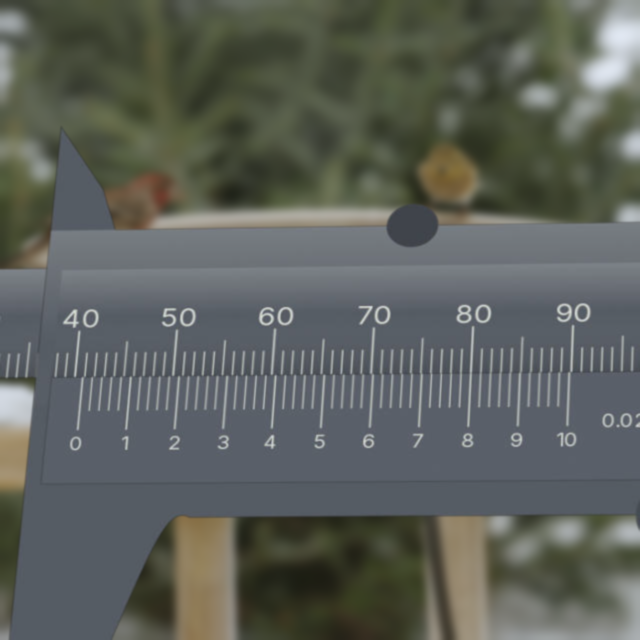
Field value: 40.8mm
